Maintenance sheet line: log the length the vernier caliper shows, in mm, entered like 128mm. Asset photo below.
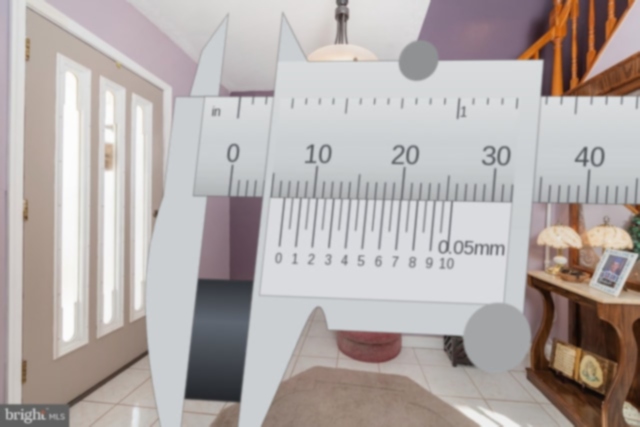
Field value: 6.6mm
